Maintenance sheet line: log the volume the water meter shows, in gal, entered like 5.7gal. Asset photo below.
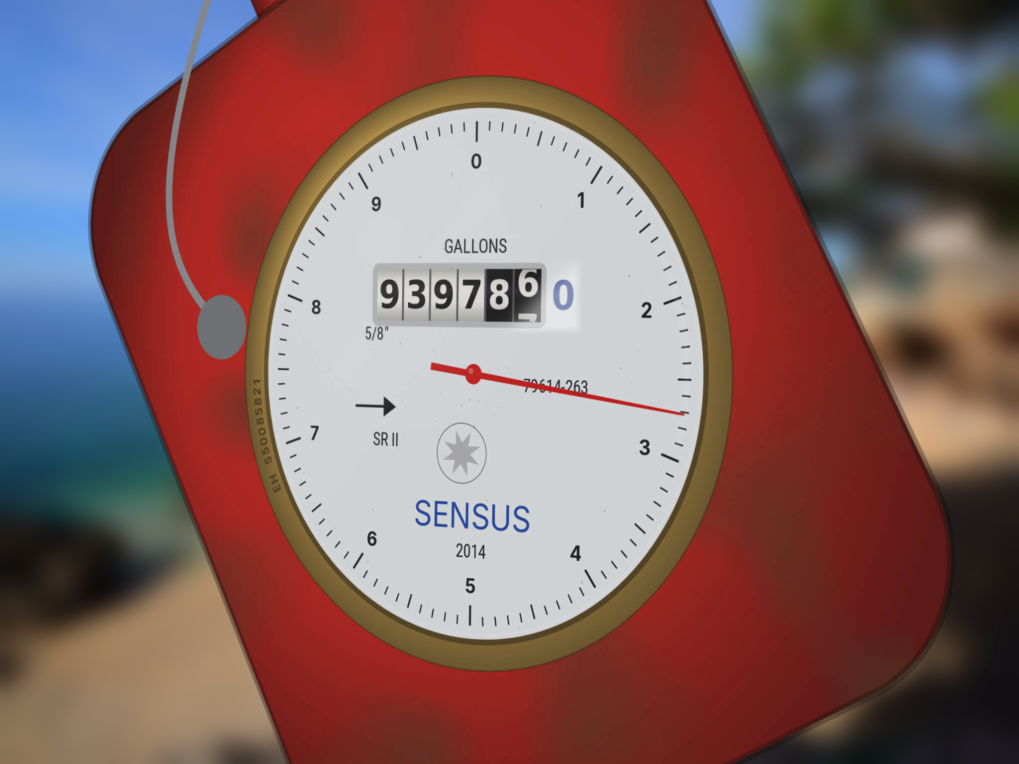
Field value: 9397862.7gal
